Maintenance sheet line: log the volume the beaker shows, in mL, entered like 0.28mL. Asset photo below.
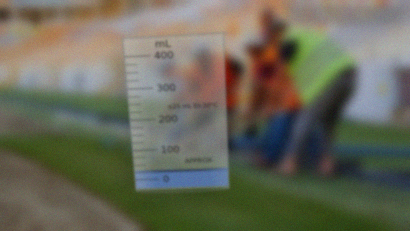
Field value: 25mL
